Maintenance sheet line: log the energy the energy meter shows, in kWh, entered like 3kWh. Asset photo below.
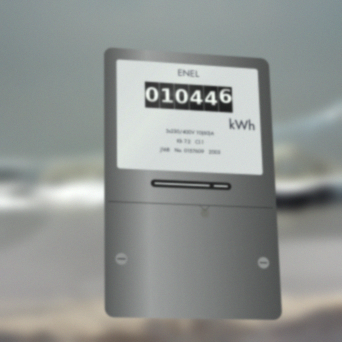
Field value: 10446kWh
